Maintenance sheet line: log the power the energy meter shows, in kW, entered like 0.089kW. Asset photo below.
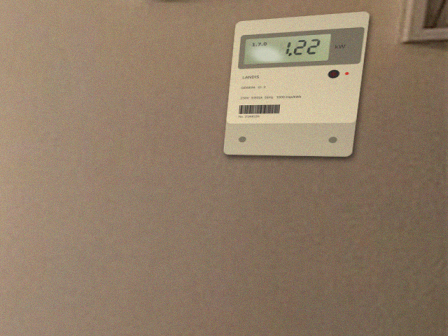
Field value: 1.22kW
